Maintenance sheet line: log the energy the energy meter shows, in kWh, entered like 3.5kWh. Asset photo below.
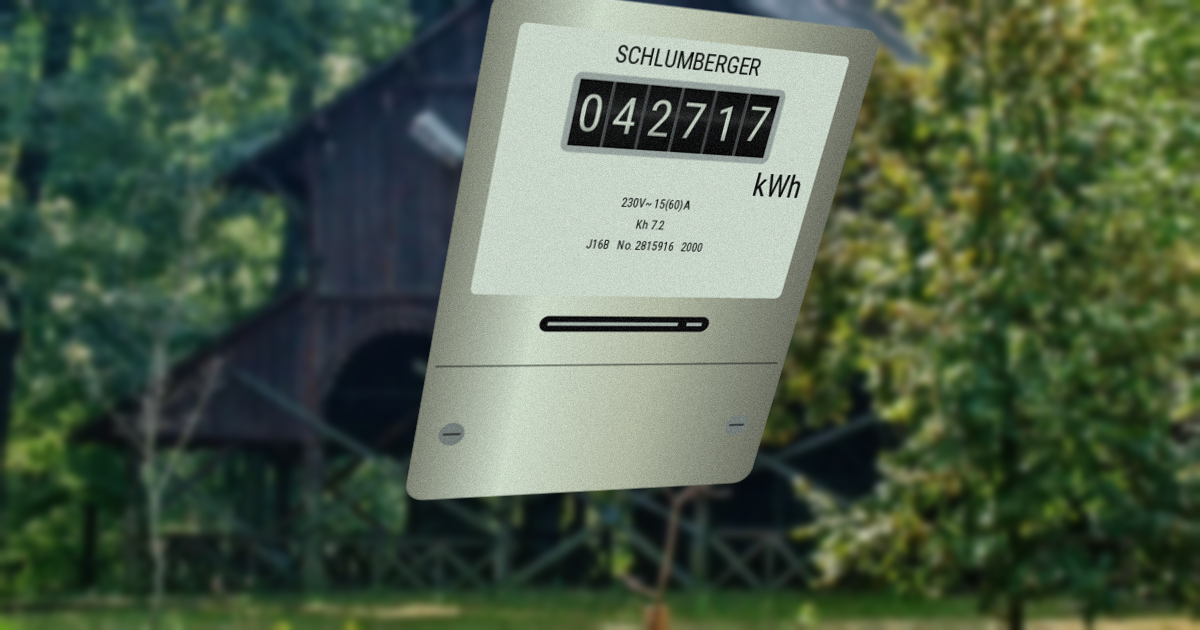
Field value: 42717kWh
